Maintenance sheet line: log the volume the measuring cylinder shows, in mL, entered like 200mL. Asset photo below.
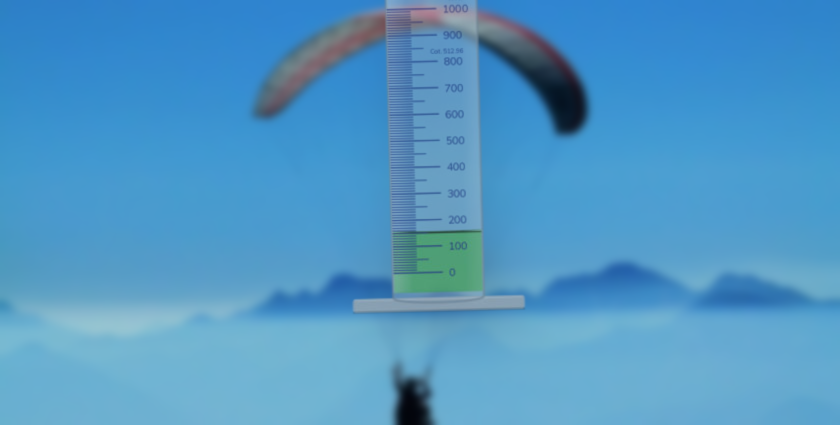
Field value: 150mL
